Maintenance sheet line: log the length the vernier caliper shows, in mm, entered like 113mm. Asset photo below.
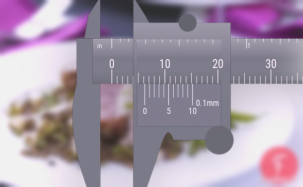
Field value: 6.2mm
